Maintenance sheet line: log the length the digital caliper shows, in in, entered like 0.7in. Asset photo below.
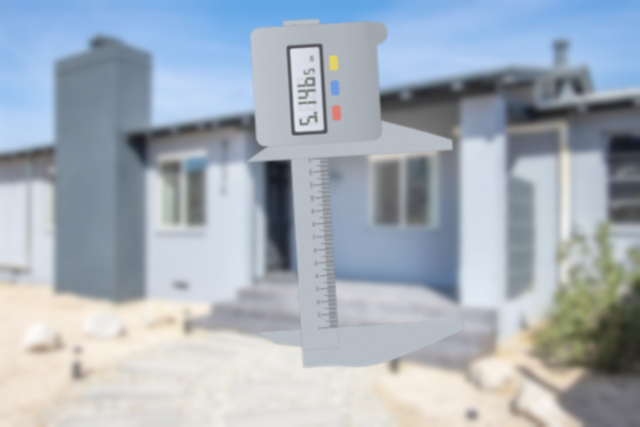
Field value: 5.1465in
